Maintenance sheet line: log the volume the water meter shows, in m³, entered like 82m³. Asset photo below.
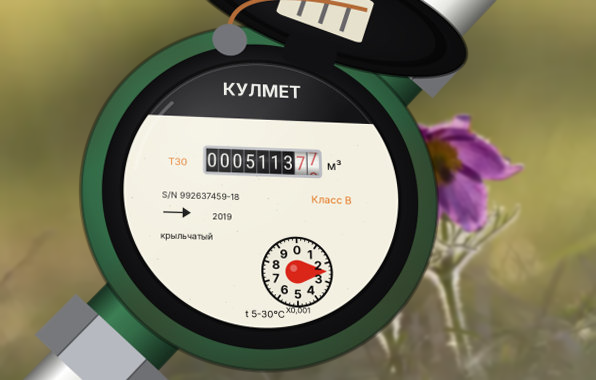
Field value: 5113.772m³
